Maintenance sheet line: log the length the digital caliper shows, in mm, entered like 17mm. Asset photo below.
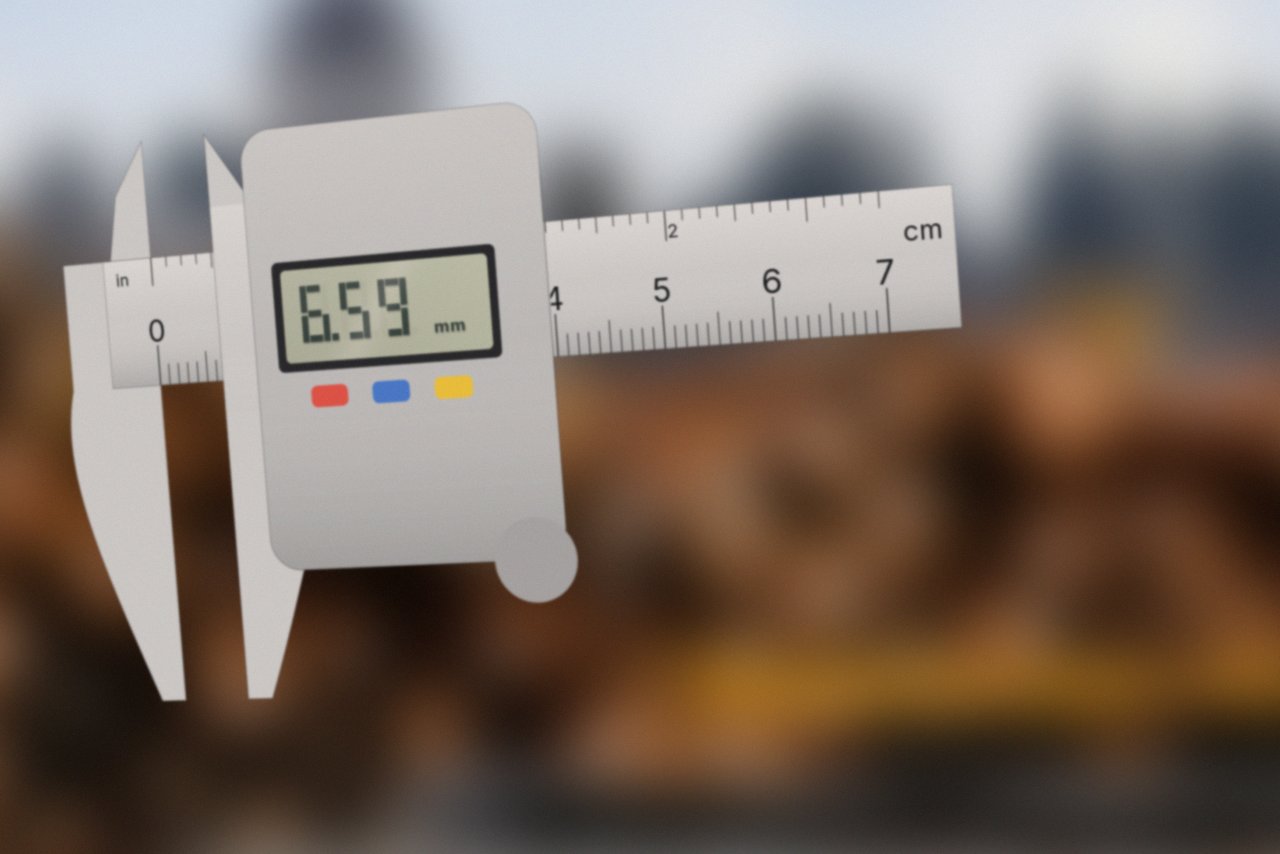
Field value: 6.59mm
